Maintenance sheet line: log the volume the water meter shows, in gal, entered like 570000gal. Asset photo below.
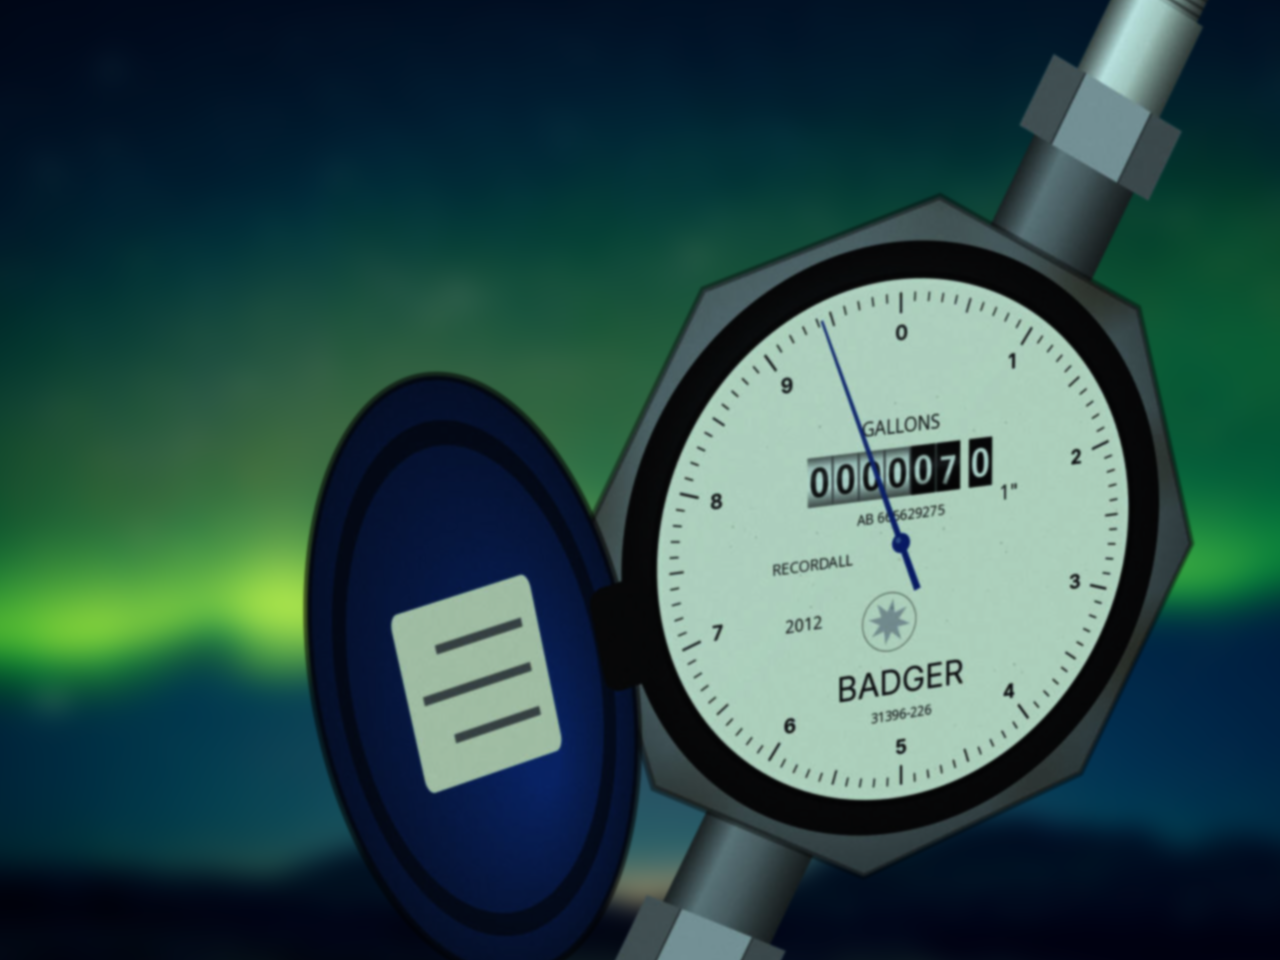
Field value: 69.4gal
